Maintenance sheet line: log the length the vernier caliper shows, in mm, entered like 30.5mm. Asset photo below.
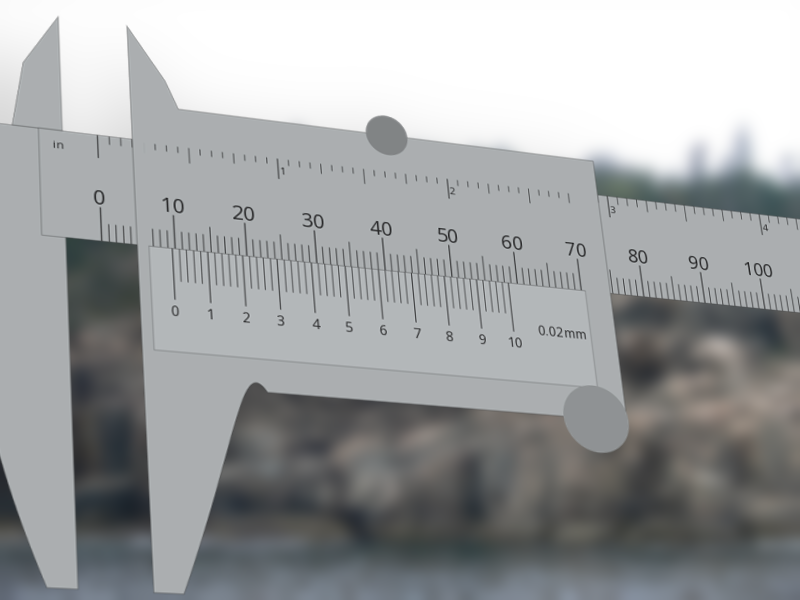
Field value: 9.6mm
